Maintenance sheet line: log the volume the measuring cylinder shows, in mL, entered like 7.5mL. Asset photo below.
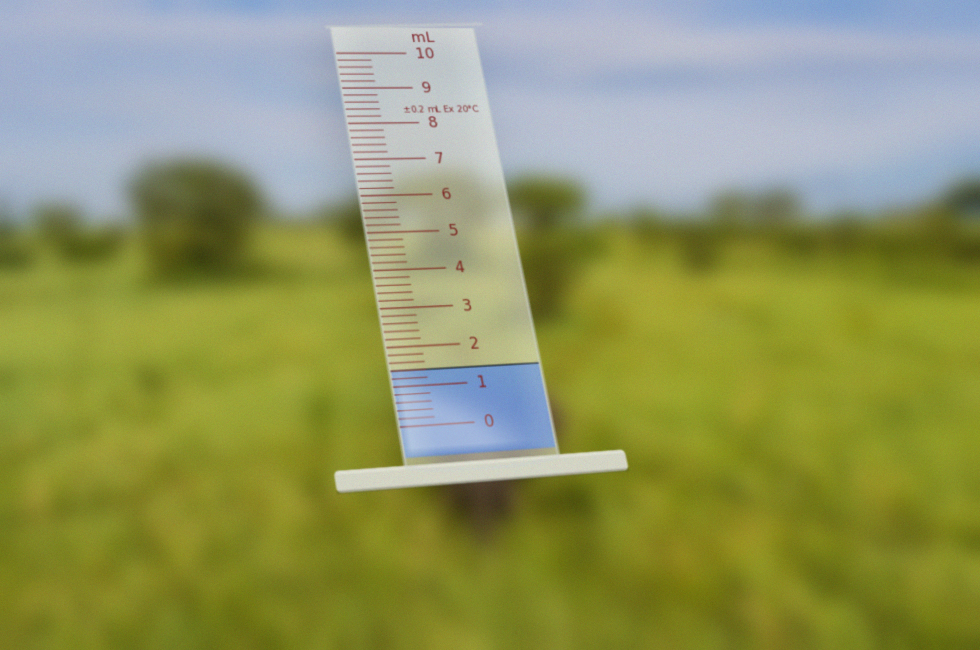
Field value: 1.4mL
